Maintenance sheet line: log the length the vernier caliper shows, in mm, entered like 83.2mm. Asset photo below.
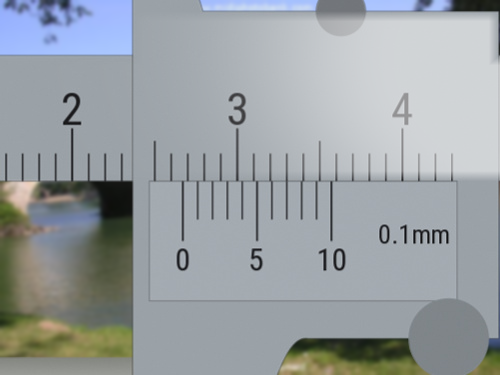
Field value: 26.7mm
